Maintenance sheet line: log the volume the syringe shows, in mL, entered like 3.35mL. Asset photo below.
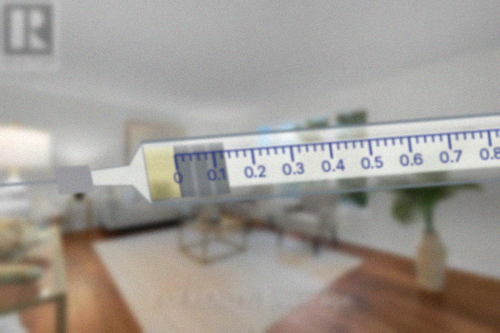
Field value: 0mL
